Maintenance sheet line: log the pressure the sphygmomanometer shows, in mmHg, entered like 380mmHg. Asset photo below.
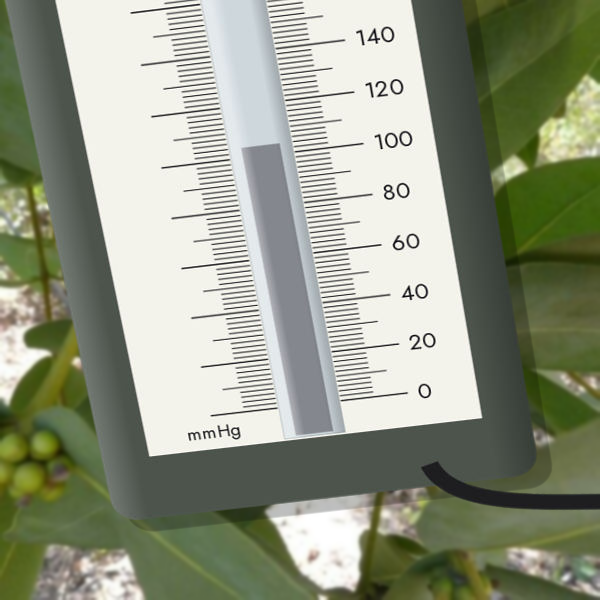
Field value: 104mmHg
